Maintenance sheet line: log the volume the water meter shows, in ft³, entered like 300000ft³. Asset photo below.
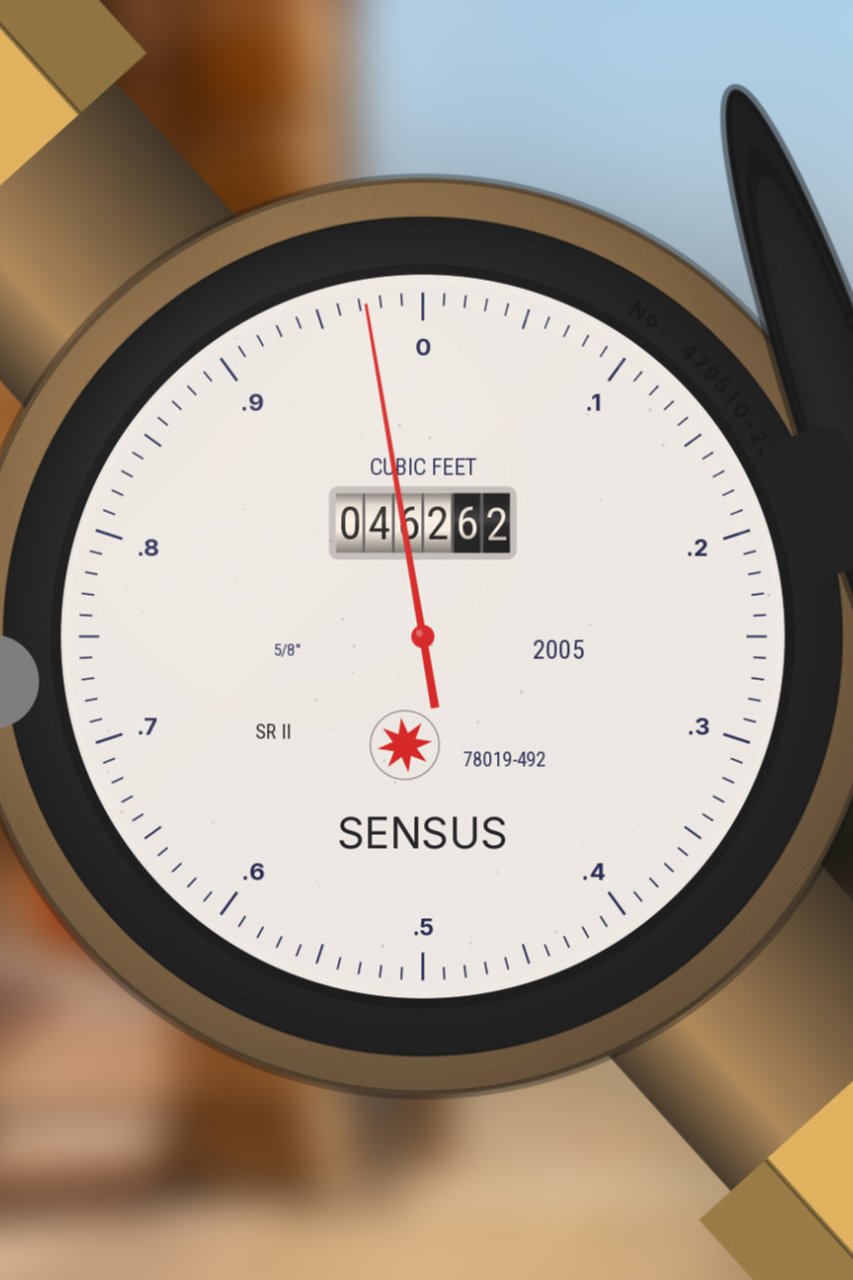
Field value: 46261.97ft³
